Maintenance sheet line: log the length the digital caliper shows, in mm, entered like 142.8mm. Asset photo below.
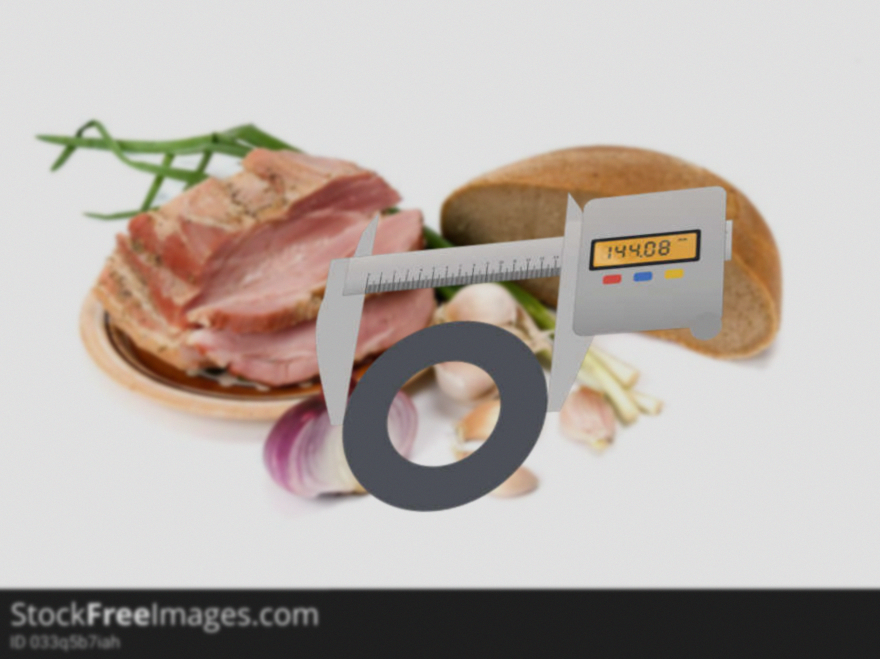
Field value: 144.08mm
